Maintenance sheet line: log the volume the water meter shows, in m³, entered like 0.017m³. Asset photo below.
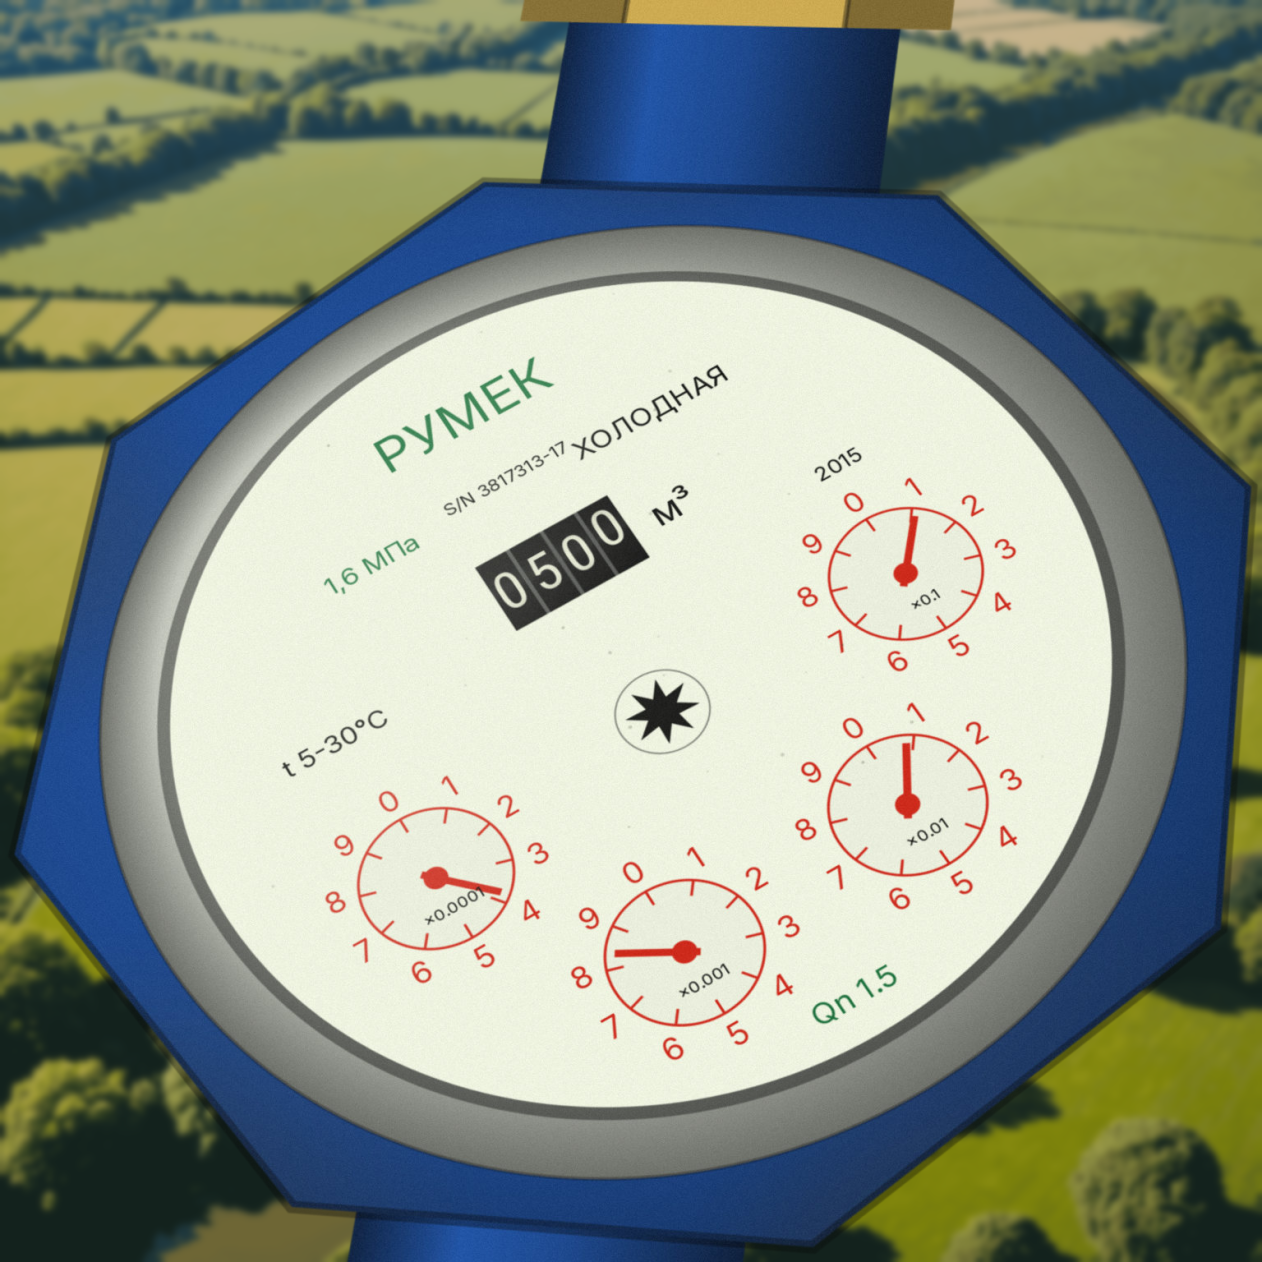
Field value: 500.1083m³
